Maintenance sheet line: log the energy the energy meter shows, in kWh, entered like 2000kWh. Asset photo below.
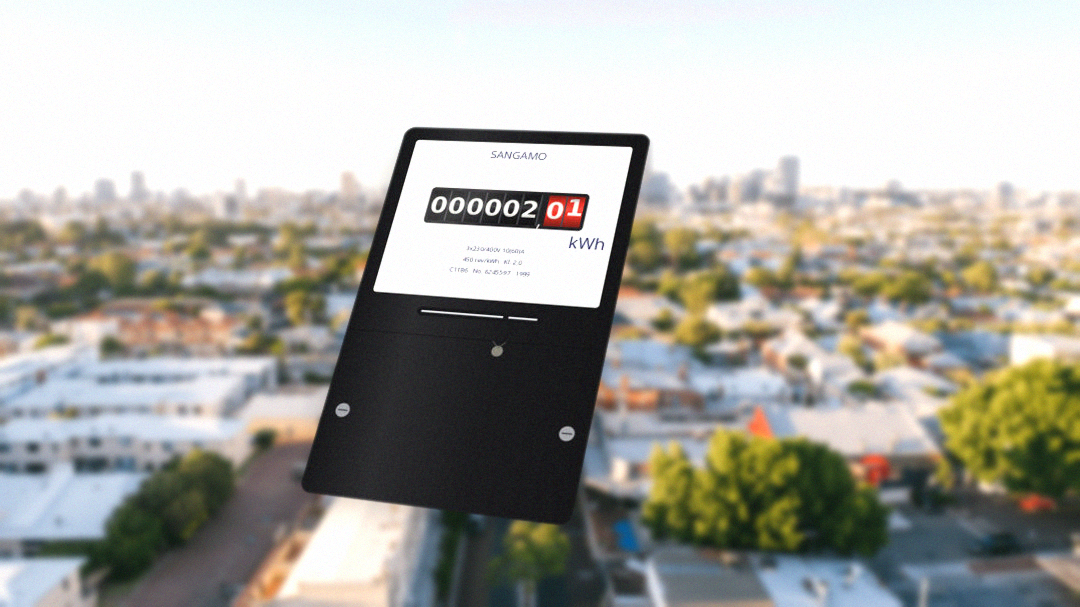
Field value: 2.01kWh
